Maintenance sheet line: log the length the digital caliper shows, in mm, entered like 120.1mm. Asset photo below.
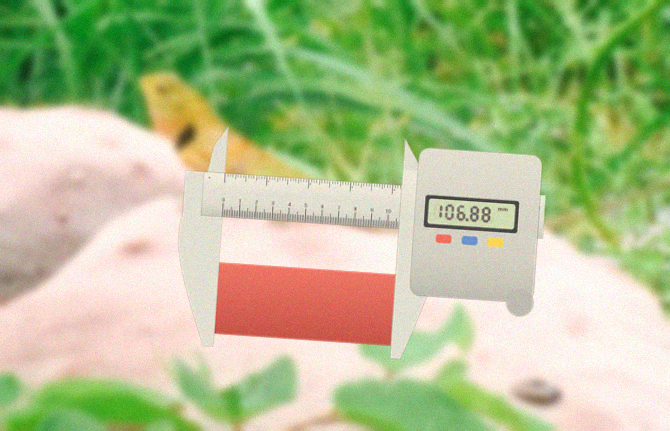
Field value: 106.88mm
